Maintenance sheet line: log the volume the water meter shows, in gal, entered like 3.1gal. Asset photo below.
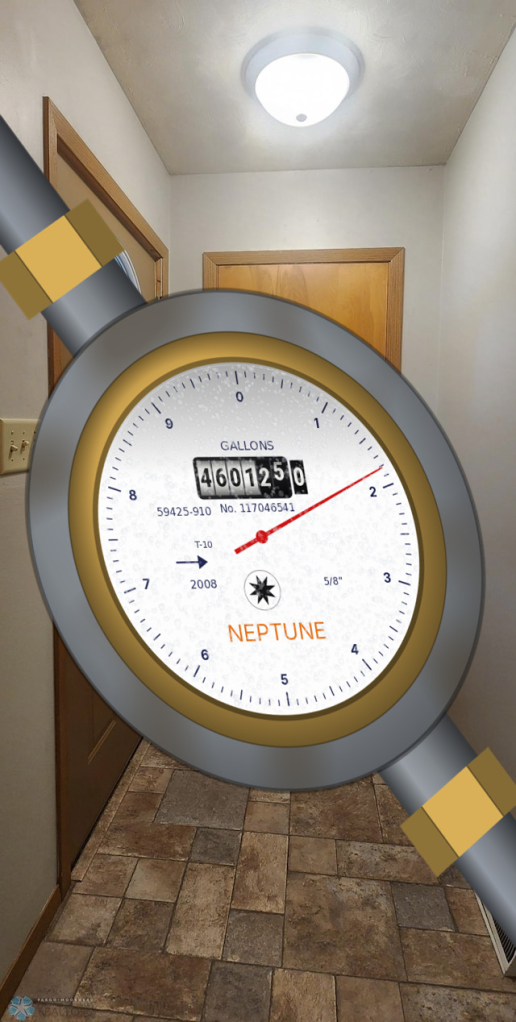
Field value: 4601251.8gal
